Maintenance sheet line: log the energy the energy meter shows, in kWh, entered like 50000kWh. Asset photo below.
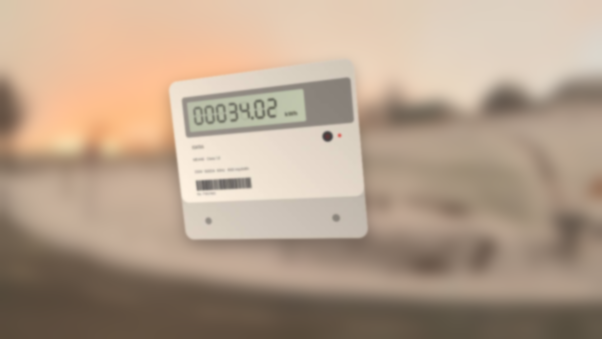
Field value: 34.02kWh
